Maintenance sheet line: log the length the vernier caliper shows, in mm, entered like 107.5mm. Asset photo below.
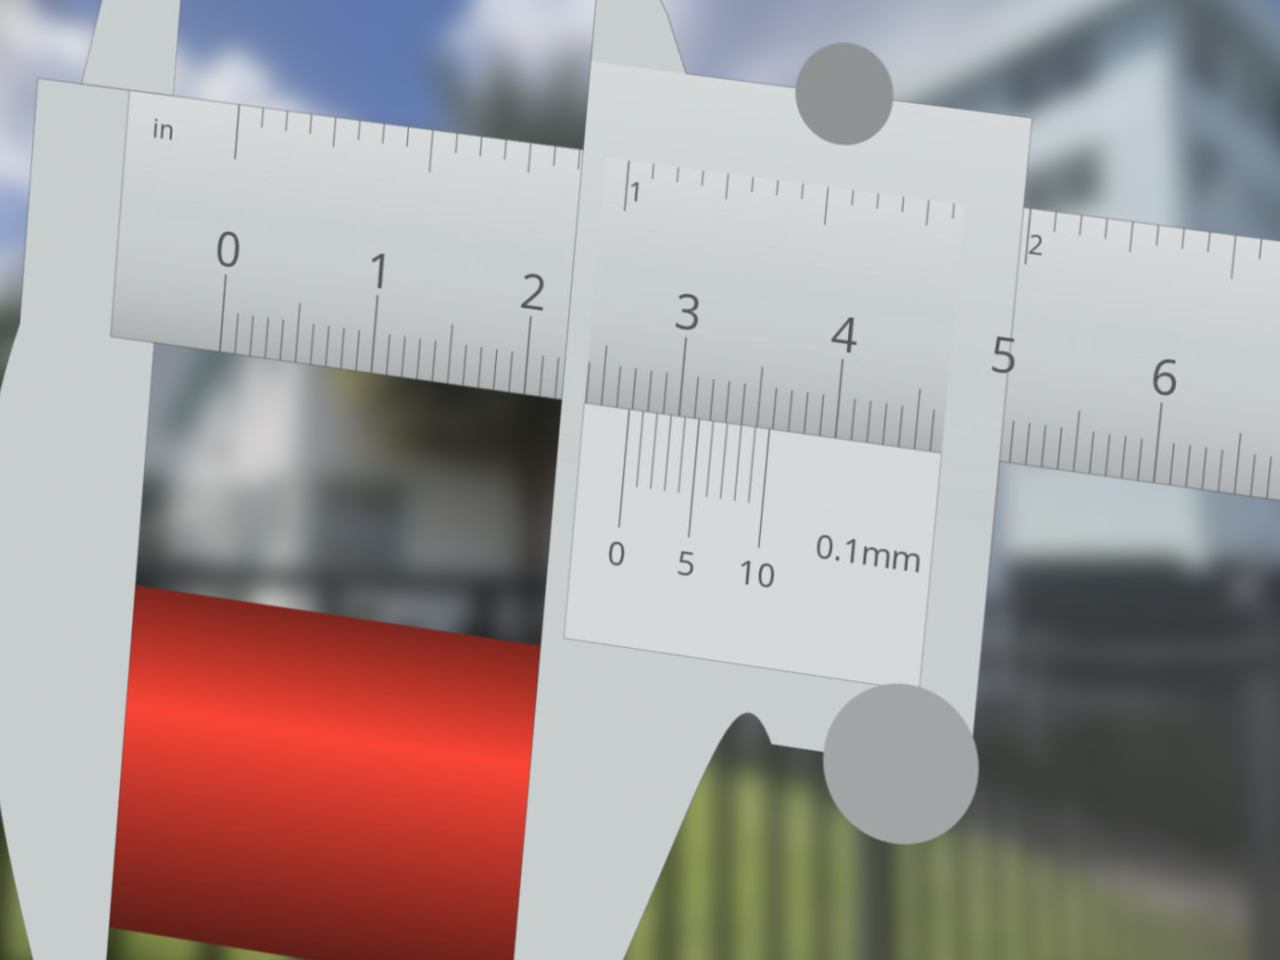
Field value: 26.8mm
